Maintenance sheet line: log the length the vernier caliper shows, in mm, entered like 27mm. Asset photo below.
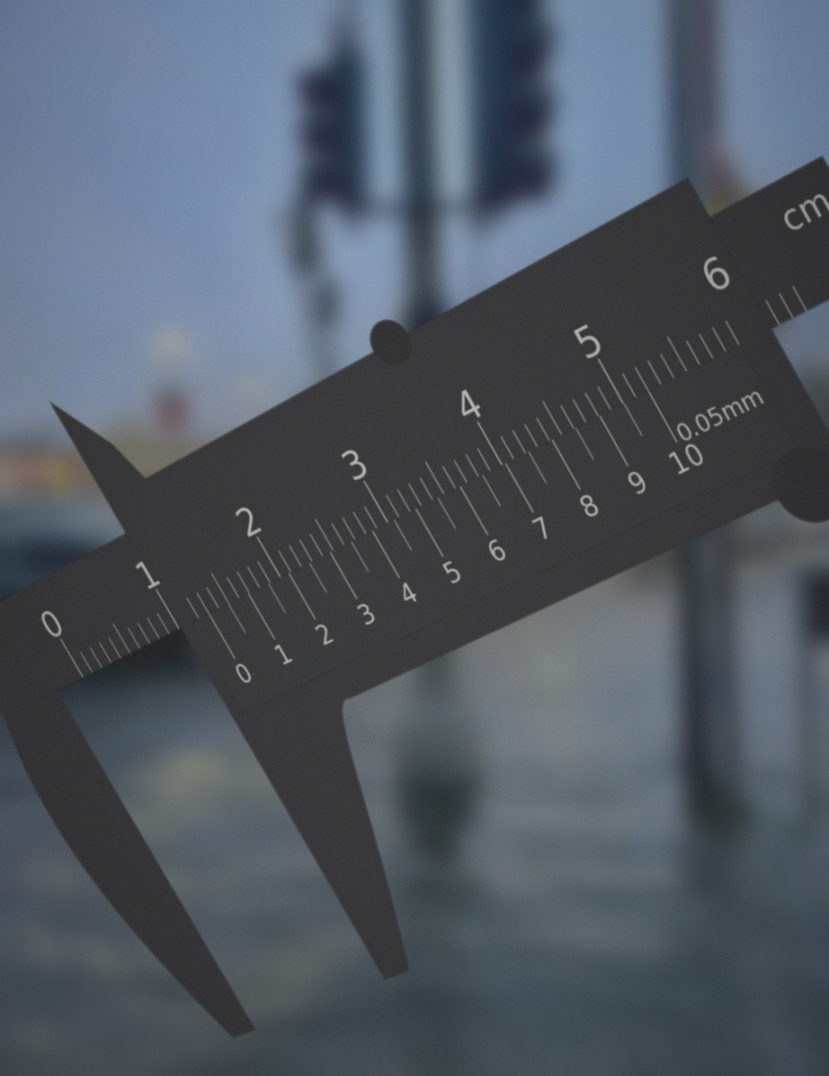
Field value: 13.0mm
